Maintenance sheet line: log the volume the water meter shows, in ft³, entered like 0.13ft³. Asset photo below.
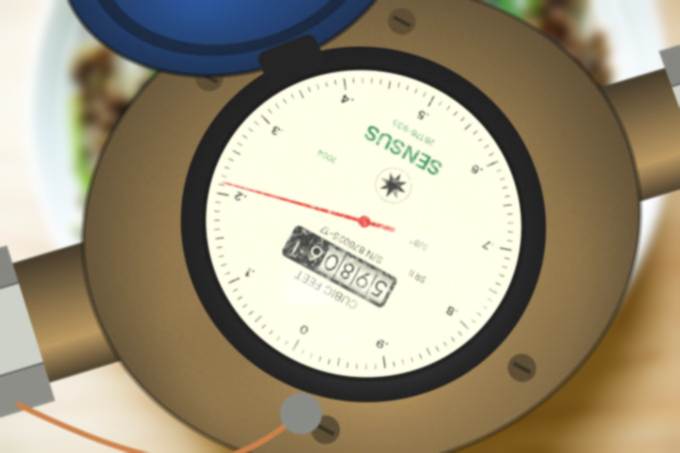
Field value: 598061.21ft³
